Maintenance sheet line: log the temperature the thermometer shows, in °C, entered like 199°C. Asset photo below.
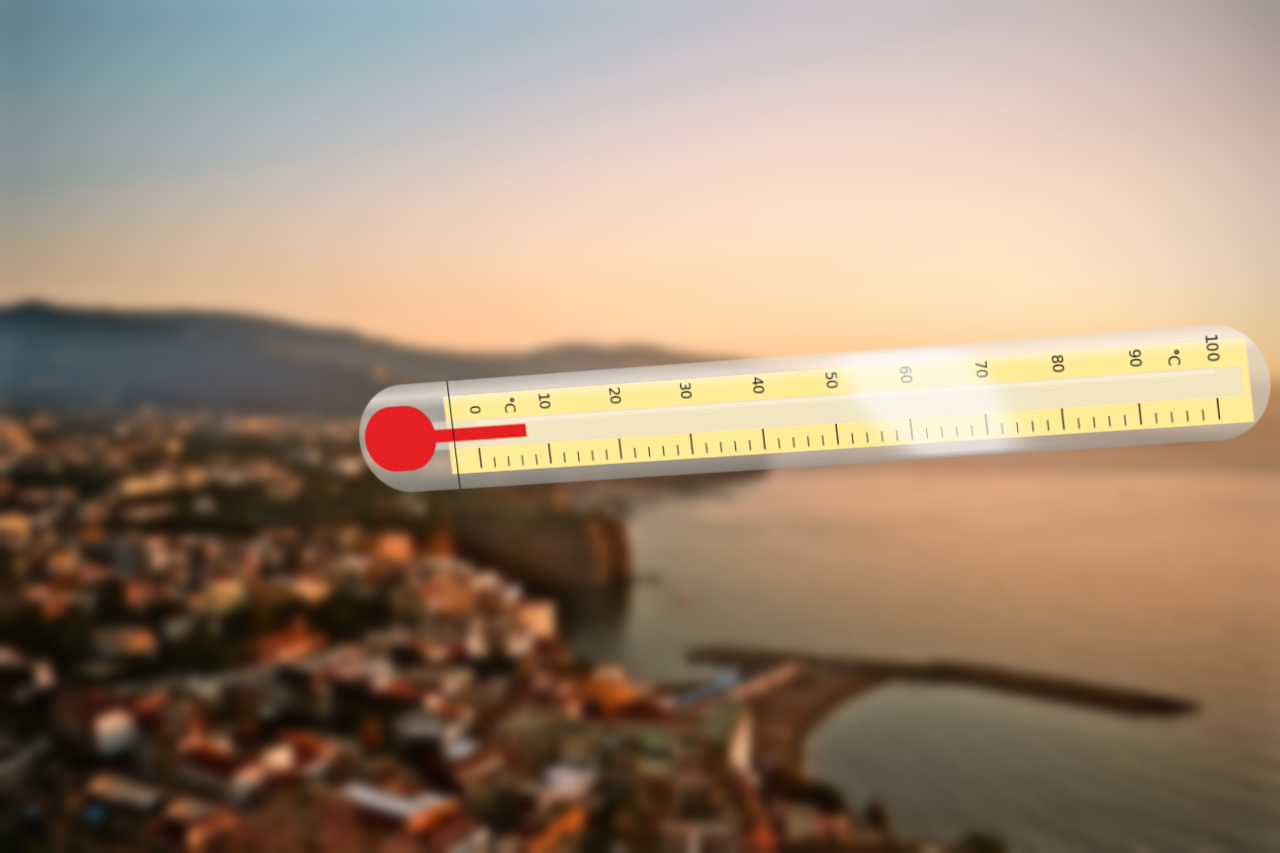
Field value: 7°C
